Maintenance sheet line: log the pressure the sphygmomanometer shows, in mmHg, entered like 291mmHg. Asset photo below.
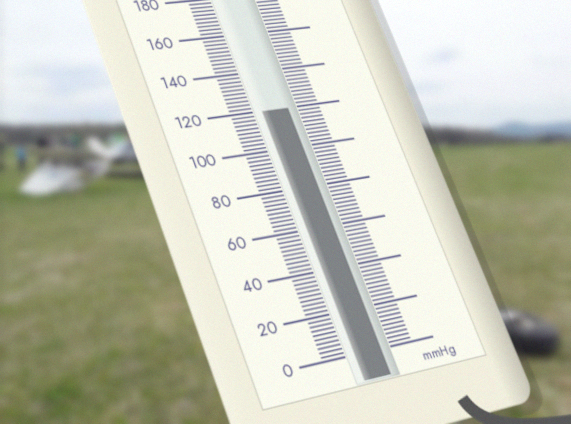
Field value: 120mmHg
